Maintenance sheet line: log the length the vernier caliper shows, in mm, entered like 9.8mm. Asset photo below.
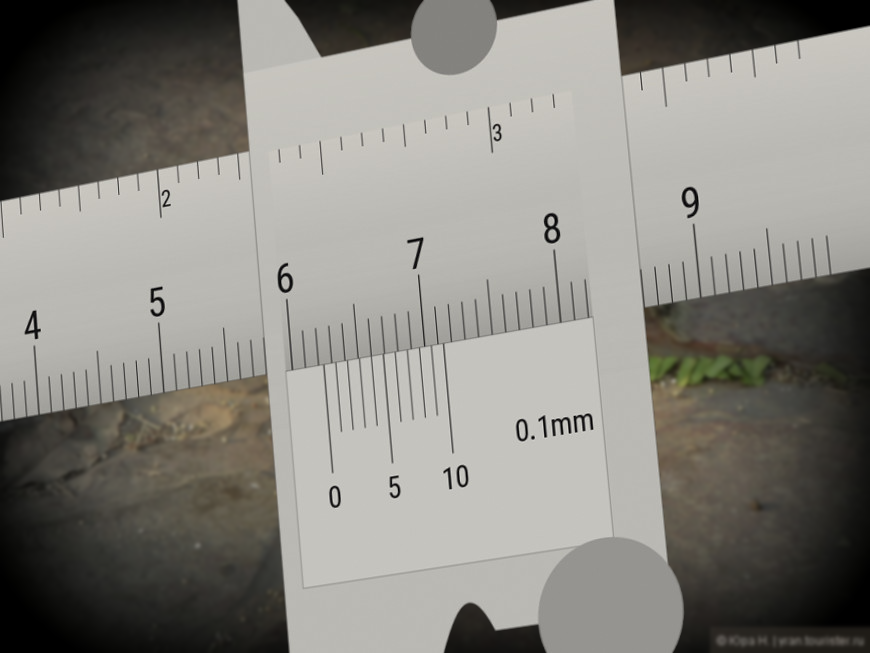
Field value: 62.4mm
